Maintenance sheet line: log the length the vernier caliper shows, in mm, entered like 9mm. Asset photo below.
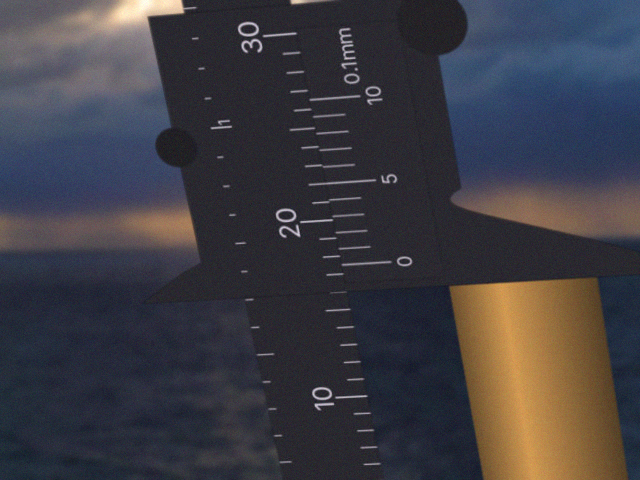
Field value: 17.5mm
